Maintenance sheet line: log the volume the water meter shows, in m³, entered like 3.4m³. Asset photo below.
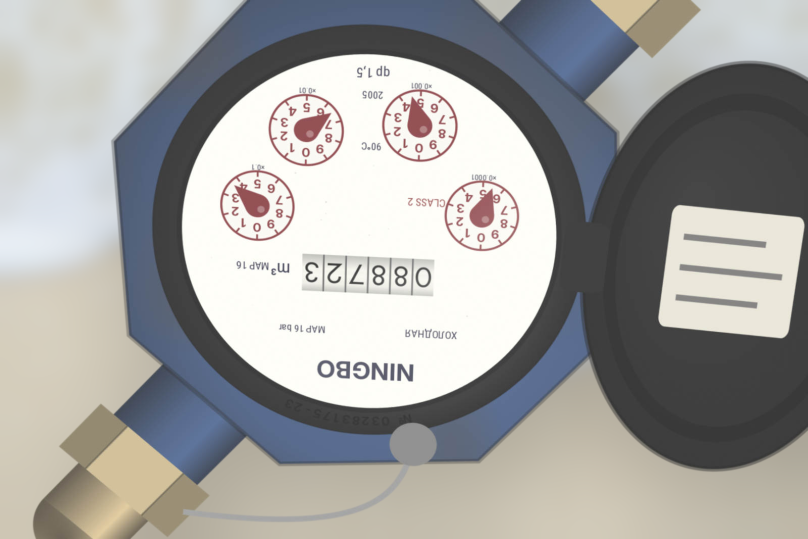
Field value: 88723.3645m³
